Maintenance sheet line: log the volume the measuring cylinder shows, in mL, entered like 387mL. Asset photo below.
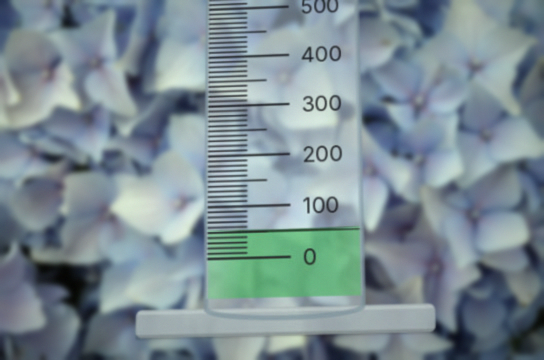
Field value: 50mL
